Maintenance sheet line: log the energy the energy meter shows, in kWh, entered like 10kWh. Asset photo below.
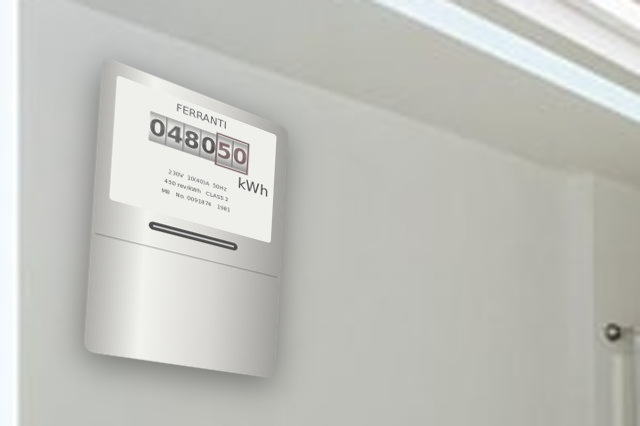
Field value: 480.50kWh
